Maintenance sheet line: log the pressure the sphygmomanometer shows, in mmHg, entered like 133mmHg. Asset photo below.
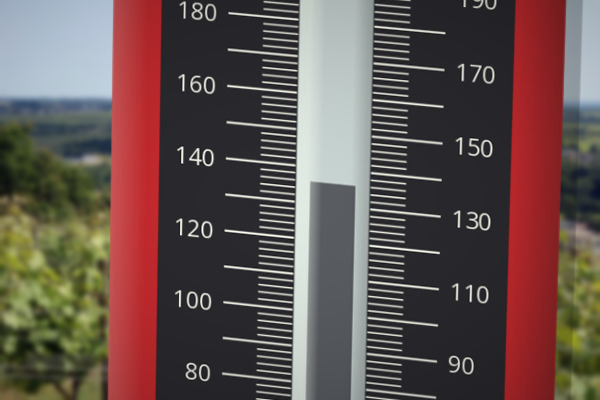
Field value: 136mmHg
